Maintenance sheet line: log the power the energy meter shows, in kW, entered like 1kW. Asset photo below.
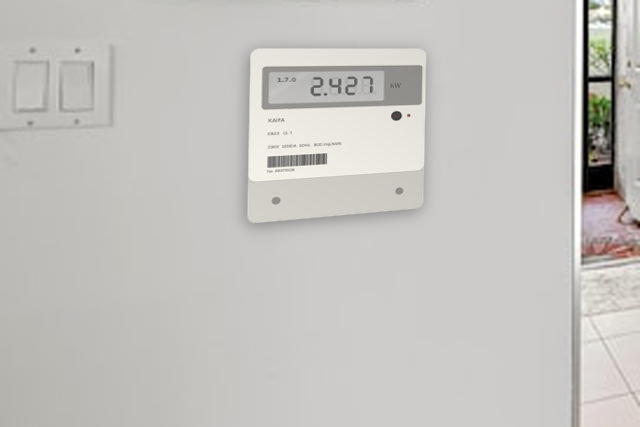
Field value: 2.427kW
